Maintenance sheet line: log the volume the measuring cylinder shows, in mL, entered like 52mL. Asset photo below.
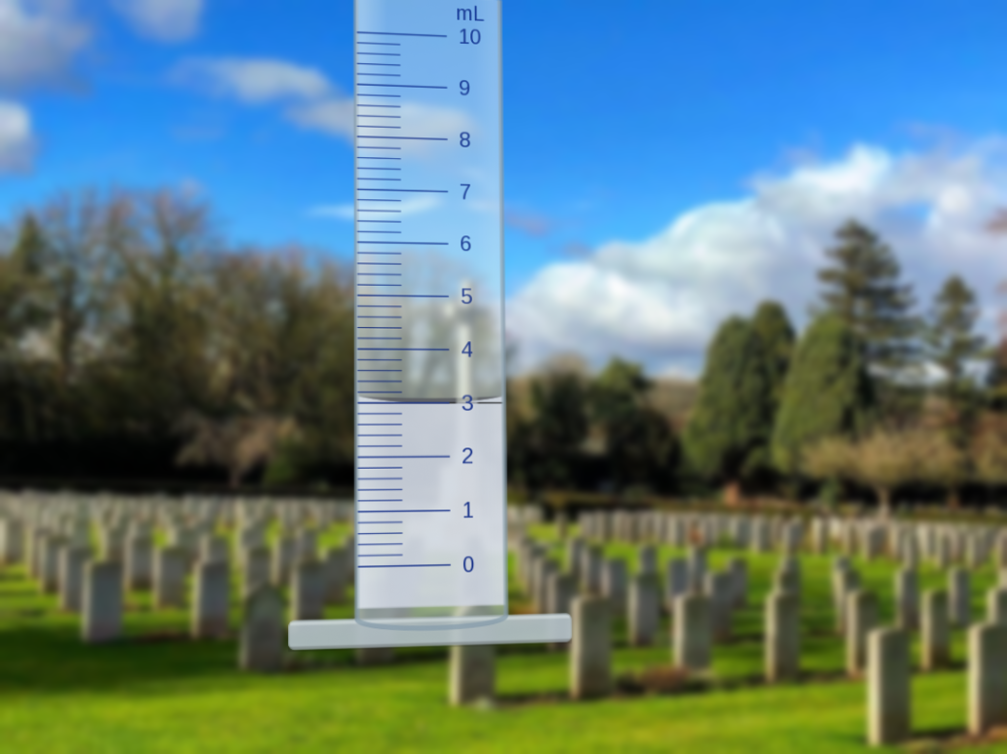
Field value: 3mL
